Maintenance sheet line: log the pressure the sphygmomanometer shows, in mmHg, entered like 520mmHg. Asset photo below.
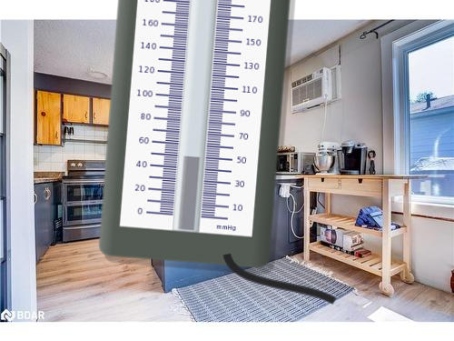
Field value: 50mmHg
